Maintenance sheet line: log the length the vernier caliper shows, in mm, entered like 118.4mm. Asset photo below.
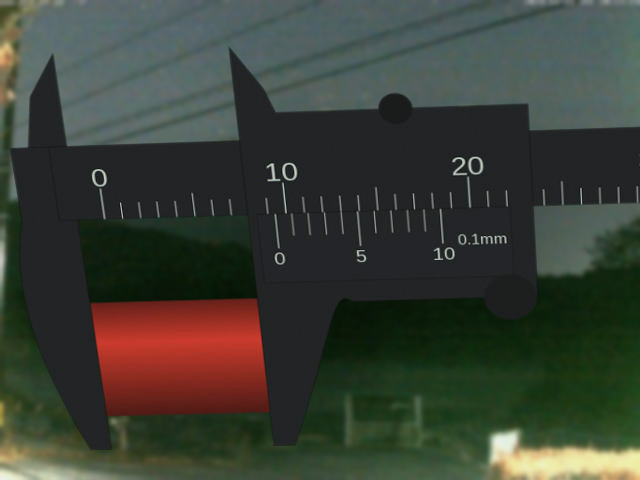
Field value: 9.4mm
